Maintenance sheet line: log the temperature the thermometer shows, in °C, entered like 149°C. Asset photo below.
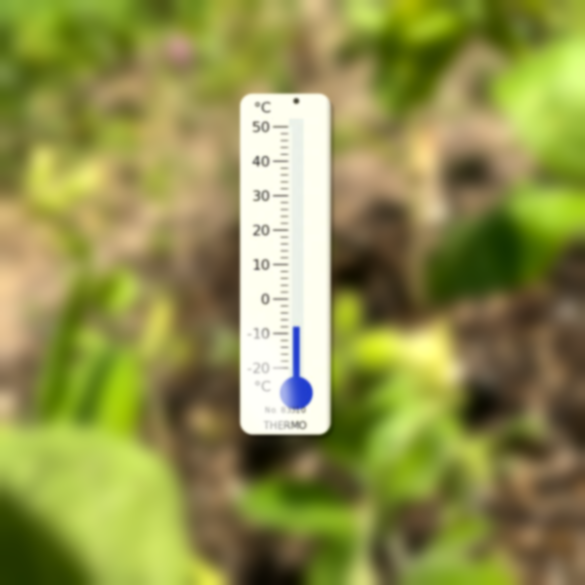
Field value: -8°C
